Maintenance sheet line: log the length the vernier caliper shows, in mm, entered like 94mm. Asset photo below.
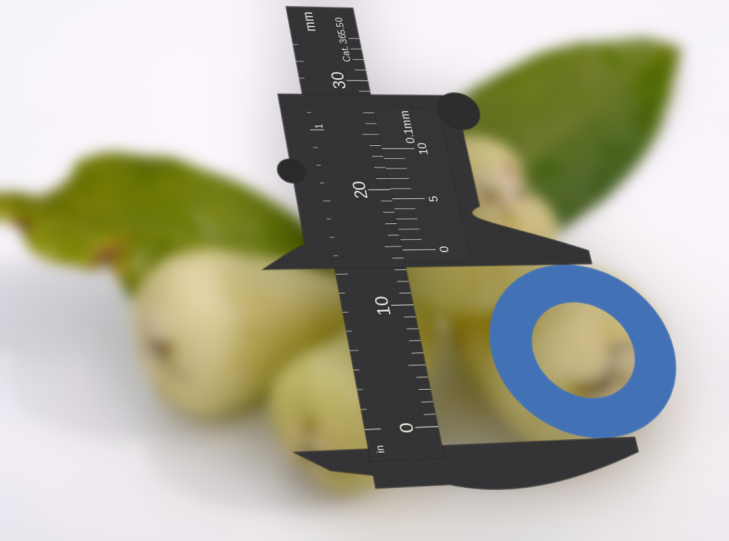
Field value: 14.7mm
